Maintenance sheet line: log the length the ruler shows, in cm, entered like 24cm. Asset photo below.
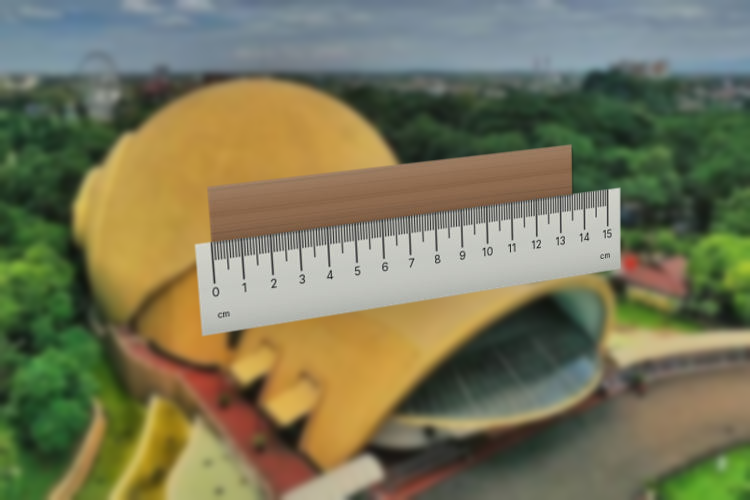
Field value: 13.5cm
